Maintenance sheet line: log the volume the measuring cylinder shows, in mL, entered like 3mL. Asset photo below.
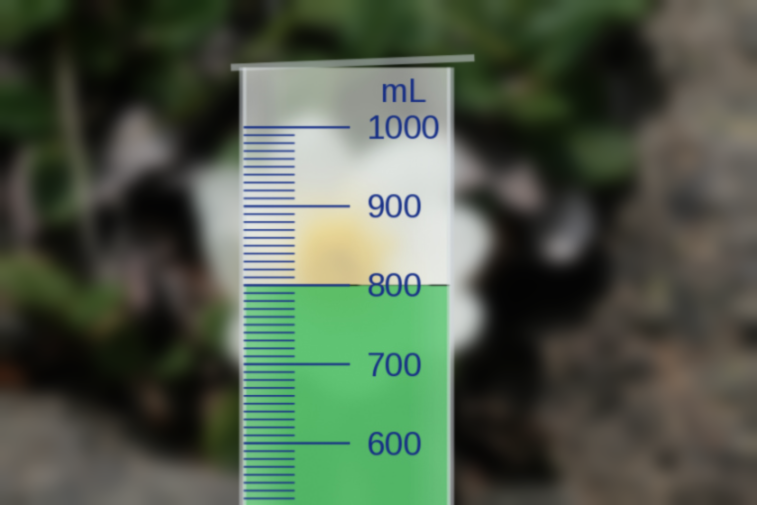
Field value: 800mL
